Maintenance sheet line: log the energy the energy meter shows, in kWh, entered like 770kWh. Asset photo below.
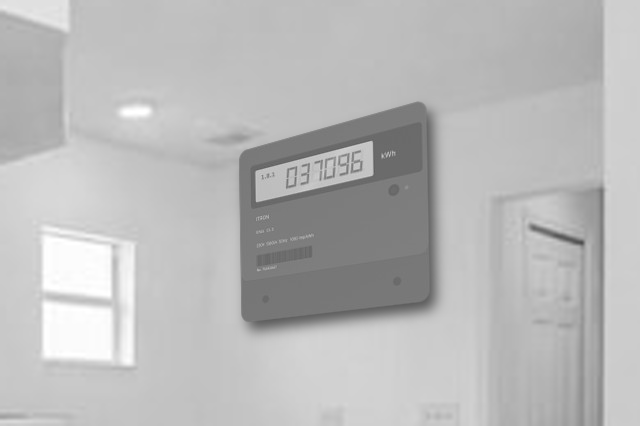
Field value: 37096kWh
